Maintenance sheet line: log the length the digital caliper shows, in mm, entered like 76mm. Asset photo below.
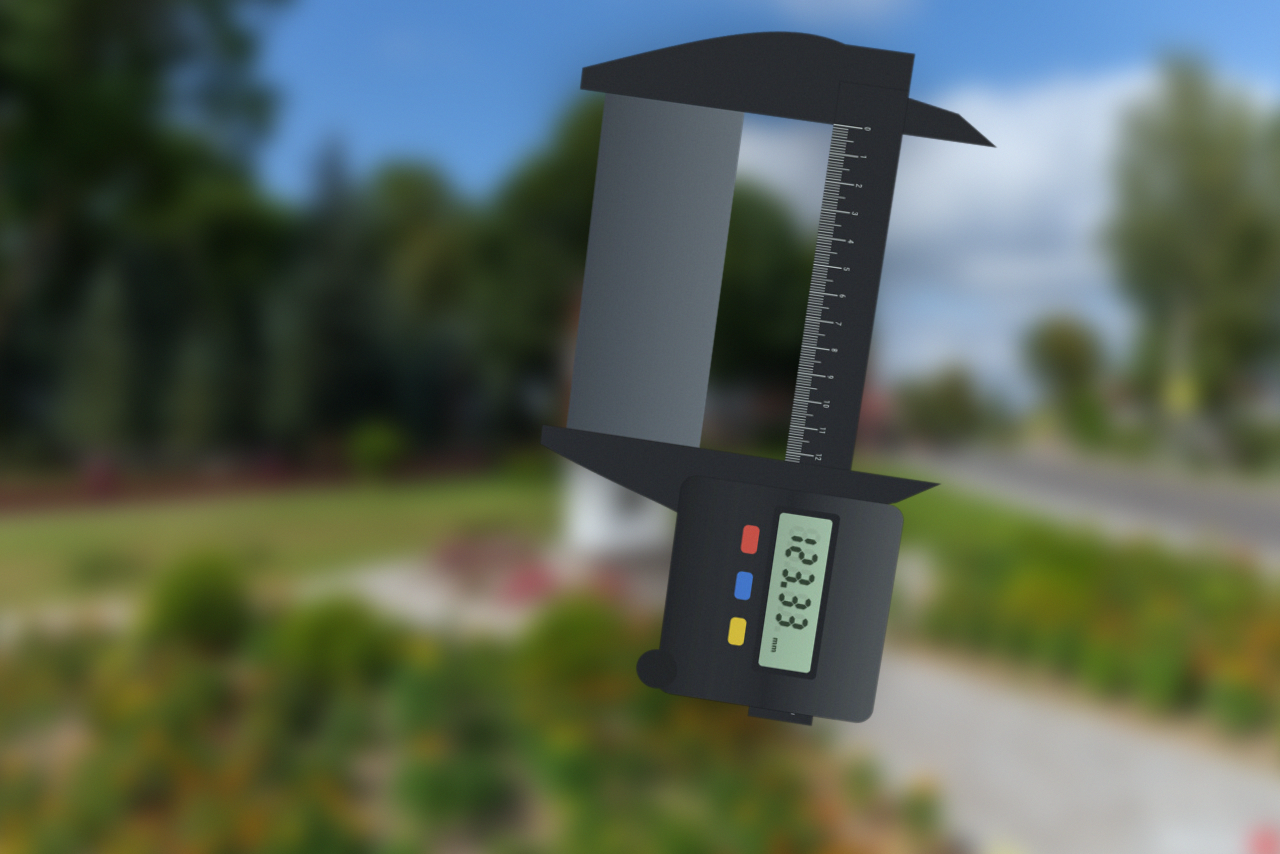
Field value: 123.33mm
